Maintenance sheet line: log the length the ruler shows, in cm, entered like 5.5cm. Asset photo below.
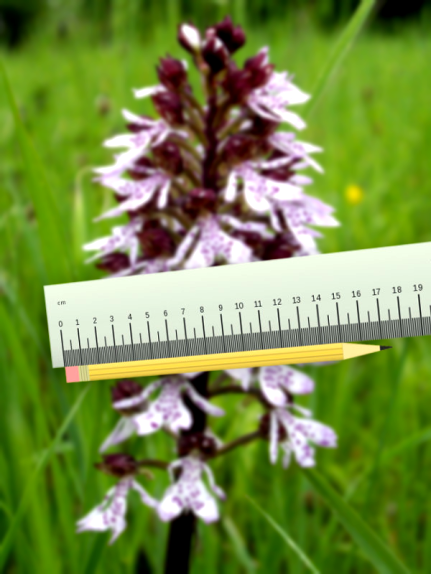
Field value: 17.5cm
